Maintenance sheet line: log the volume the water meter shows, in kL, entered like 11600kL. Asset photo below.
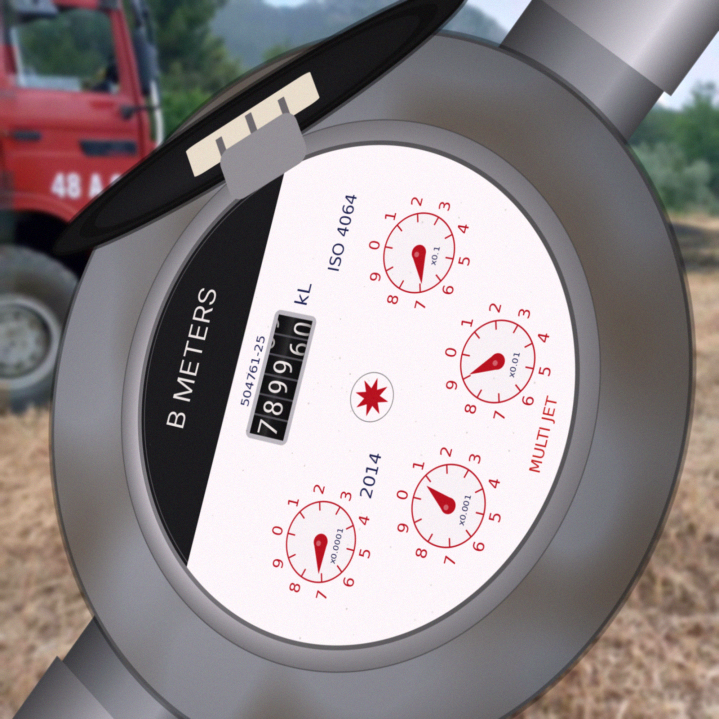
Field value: 789959.6907kL
